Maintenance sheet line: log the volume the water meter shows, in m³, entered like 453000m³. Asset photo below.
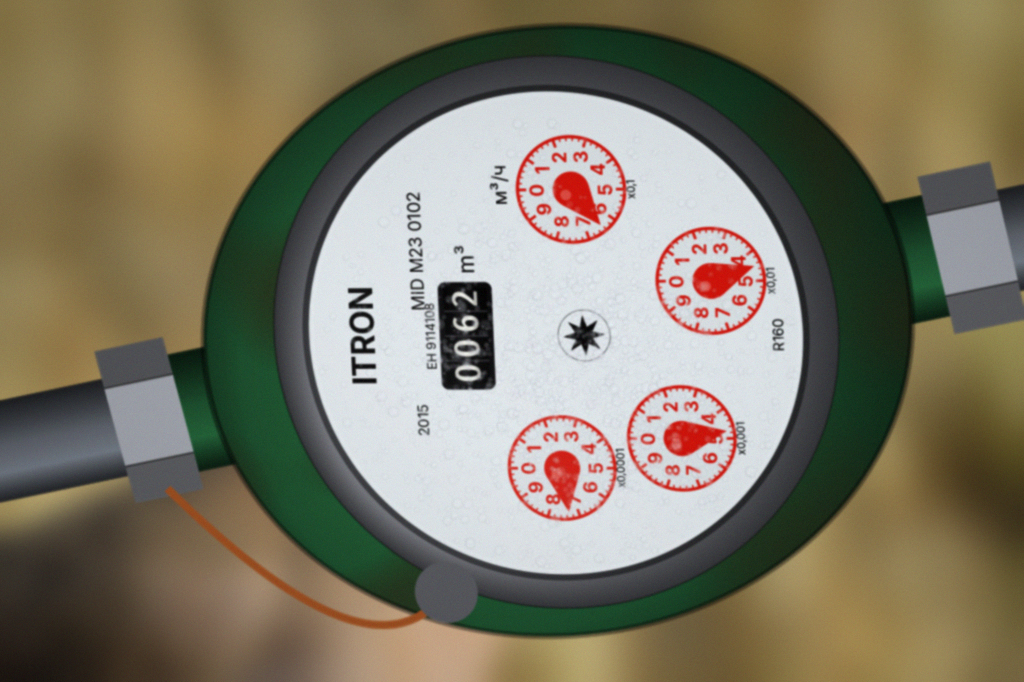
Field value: 62.6447m³
